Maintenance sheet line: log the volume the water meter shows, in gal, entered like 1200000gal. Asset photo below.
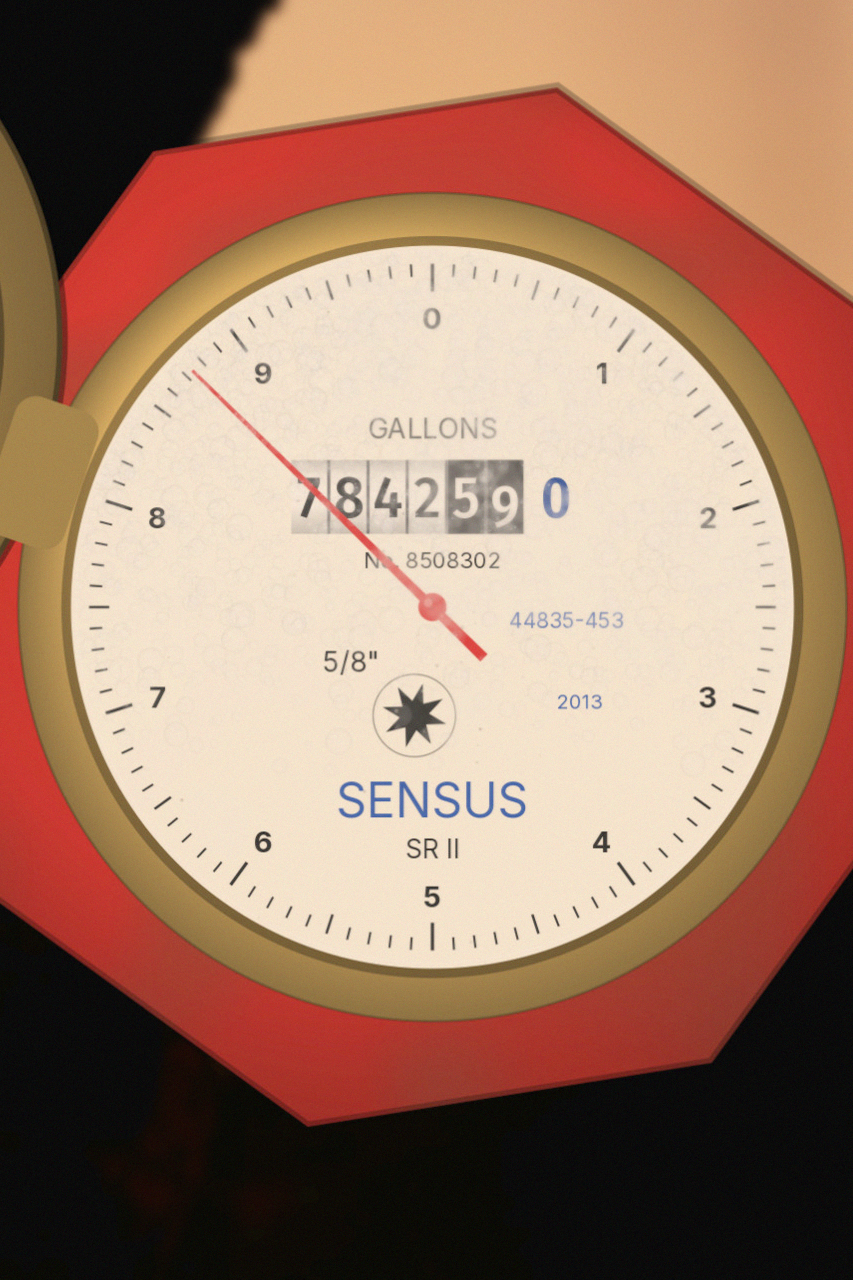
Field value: 7842588.7gal
